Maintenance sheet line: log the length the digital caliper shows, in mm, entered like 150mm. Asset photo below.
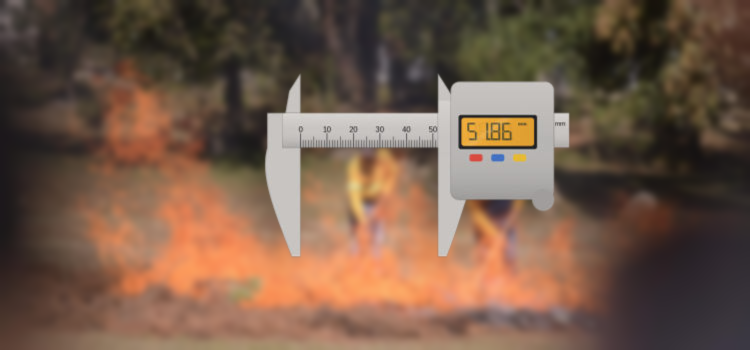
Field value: 51.86mm
